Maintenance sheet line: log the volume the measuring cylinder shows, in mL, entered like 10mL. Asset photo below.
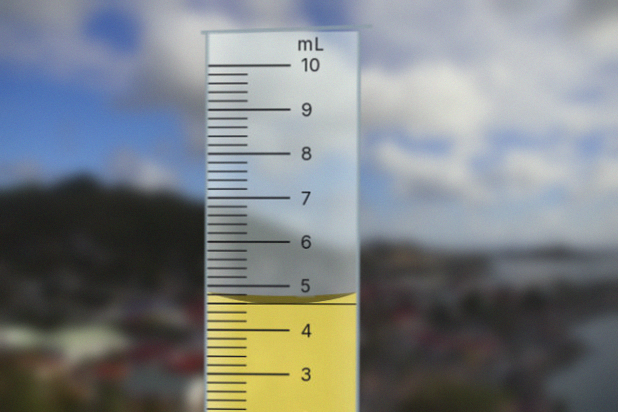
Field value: 4.6mL
